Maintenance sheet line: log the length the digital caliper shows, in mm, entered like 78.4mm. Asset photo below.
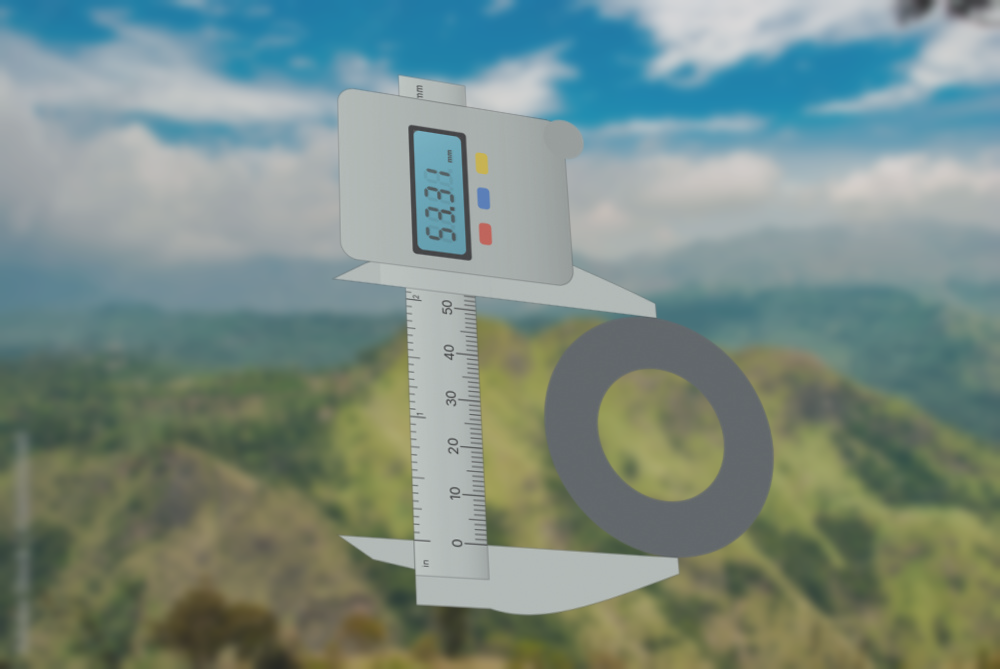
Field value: 53.31mm
